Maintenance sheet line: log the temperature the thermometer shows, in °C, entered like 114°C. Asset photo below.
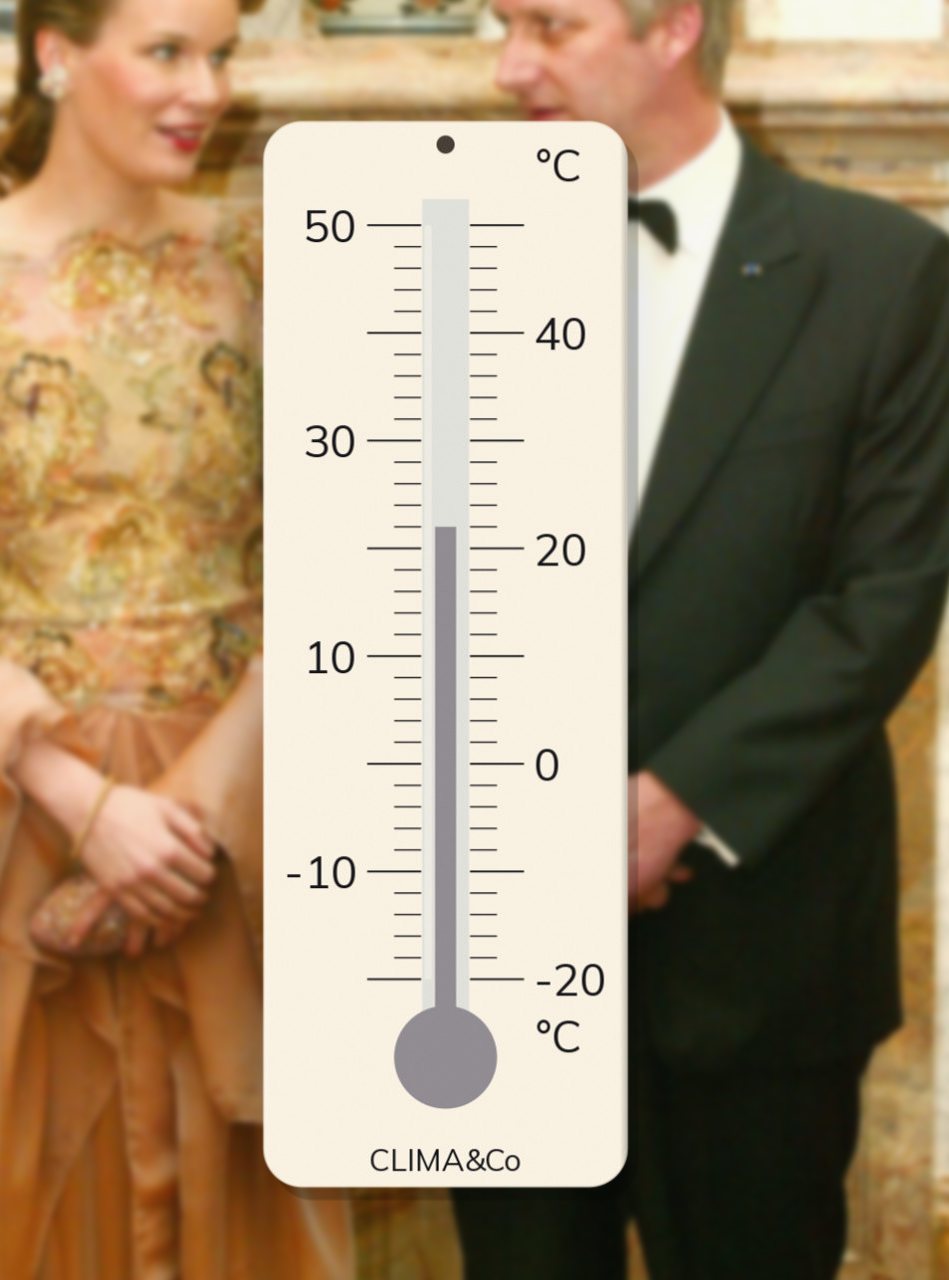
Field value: 22°C
